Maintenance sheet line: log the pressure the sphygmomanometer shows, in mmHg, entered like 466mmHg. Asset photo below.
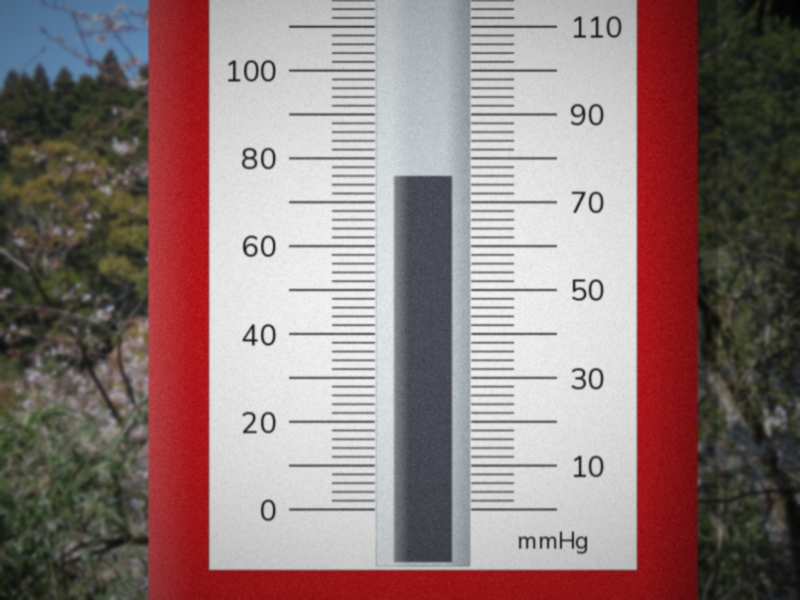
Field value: 76mmHg
